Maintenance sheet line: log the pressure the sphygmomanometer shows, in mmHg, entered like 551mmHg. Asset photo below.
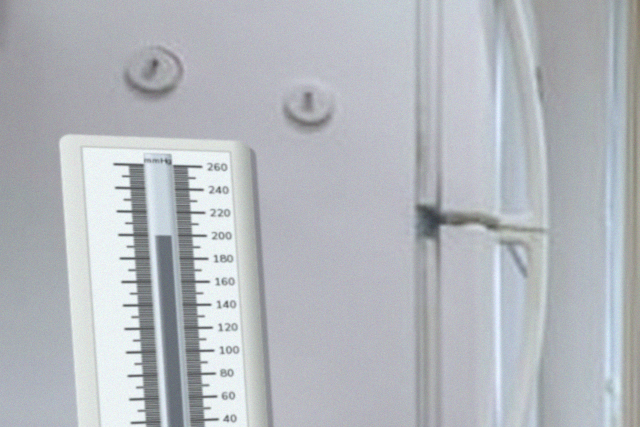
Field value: 200mmHg
